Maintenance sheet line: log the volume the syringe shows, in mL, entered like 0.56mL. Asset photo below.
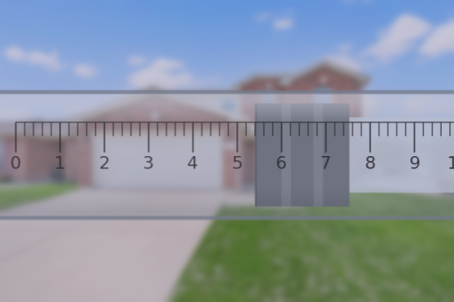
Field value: 5.4mL
